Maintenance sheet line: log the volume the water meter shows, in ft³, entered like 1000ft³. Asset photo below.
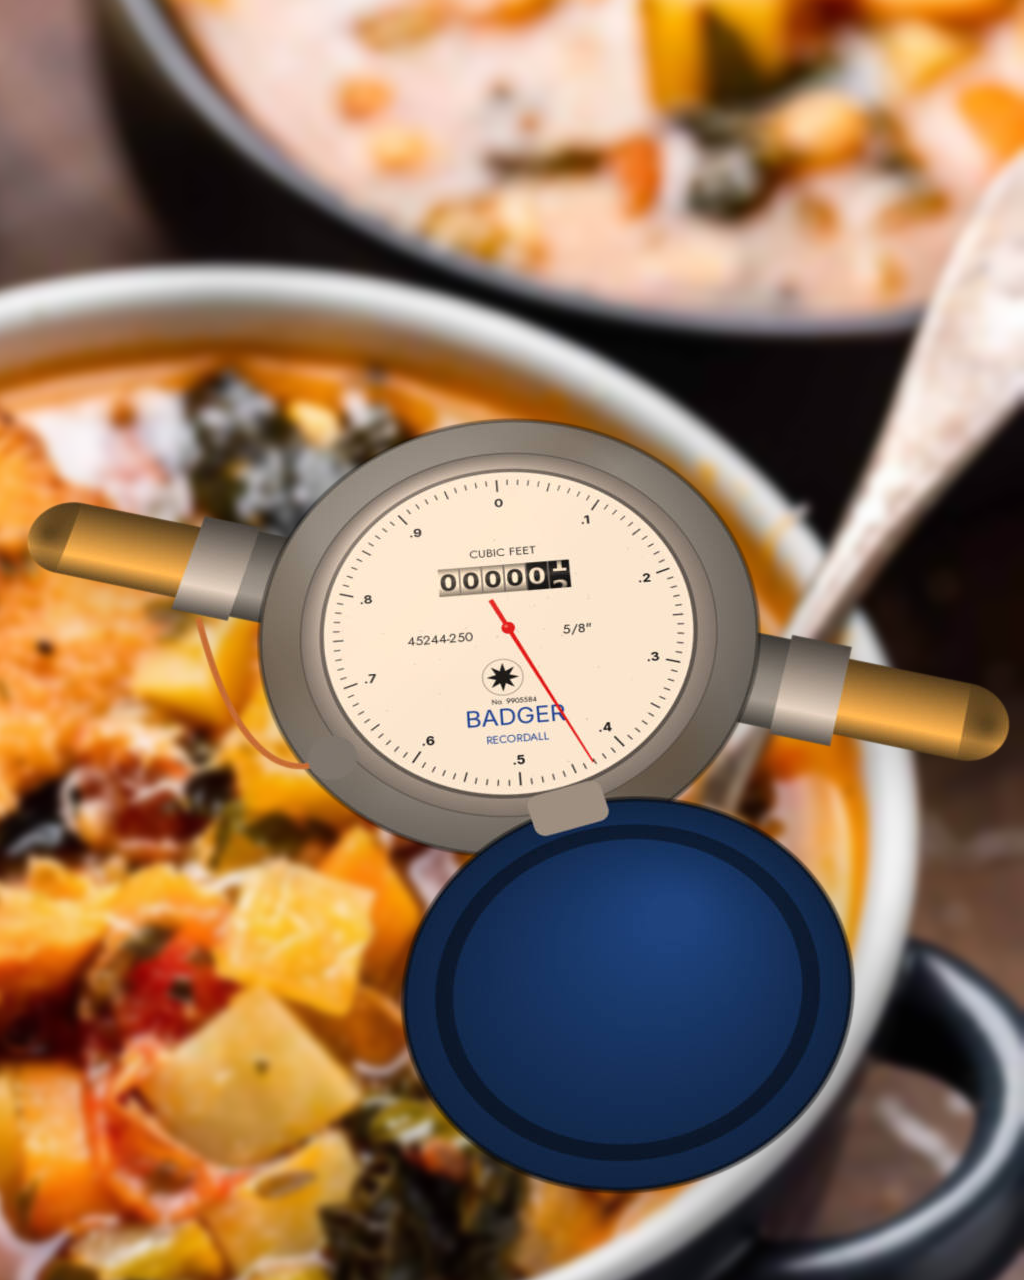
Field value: 1.43ft³
